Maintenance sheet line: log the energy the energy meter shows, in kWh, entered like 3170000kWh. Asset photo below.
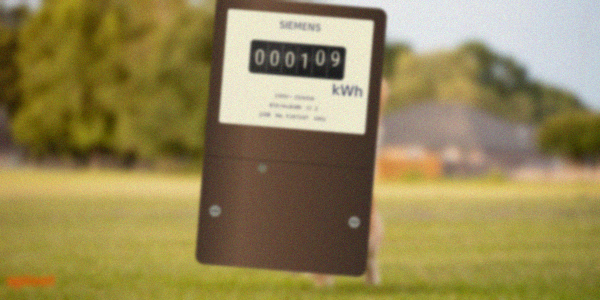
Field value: 109kWh
